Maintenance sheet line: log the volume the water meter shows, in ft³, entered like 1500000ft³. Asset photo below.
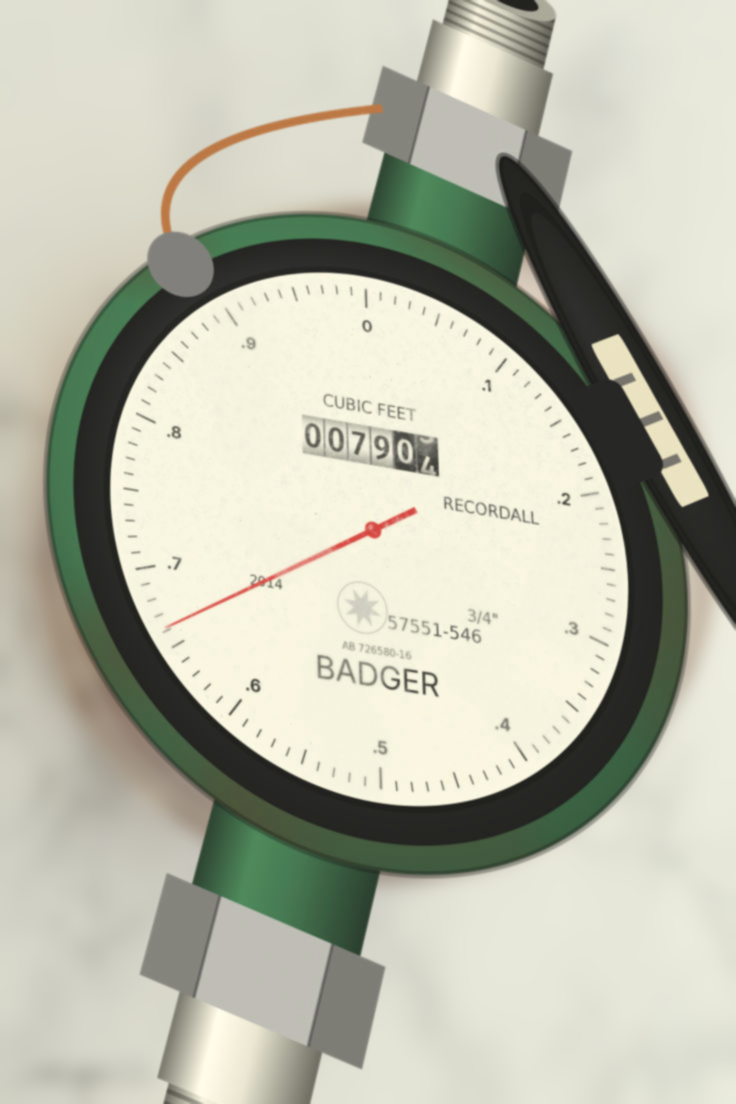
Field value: 7903.66ft³
